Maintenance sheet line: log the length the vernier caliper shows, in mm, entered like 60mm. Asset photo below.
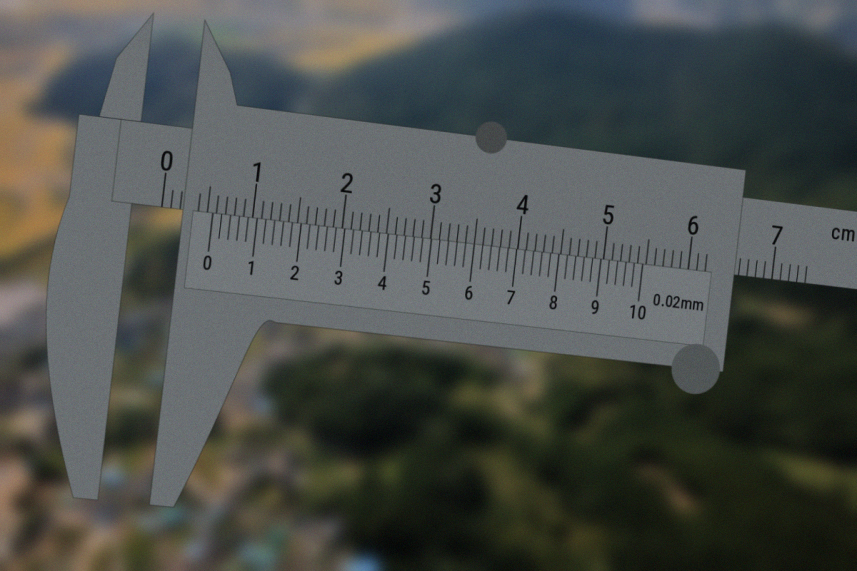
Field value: 5.6mm
